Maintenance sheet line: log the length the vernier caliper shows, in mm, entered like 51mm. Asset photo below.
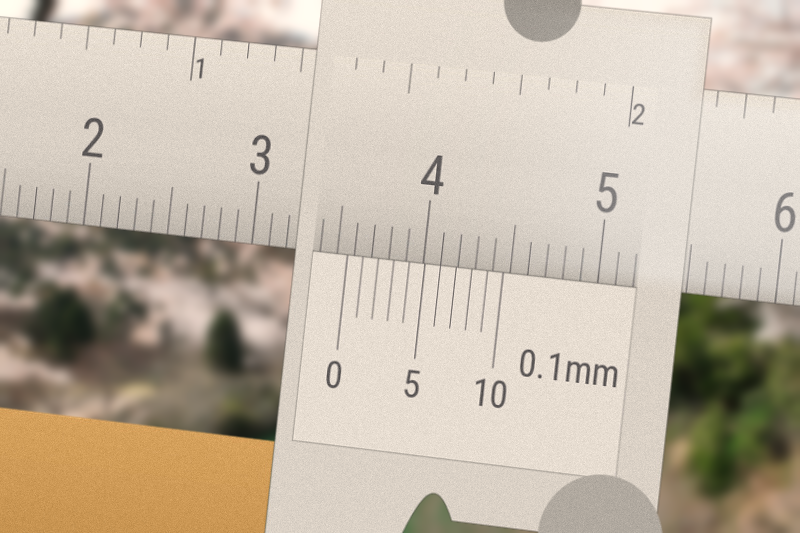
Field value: 35.6mm
